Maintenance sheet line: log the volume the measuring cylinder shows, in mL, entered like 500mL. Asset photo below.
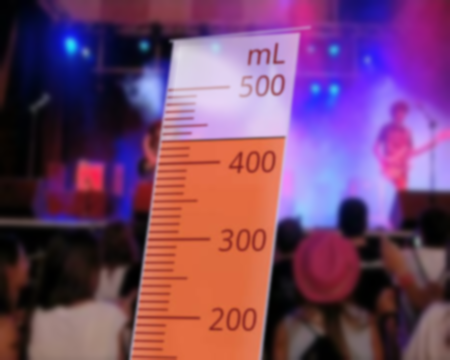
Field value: 430mL
